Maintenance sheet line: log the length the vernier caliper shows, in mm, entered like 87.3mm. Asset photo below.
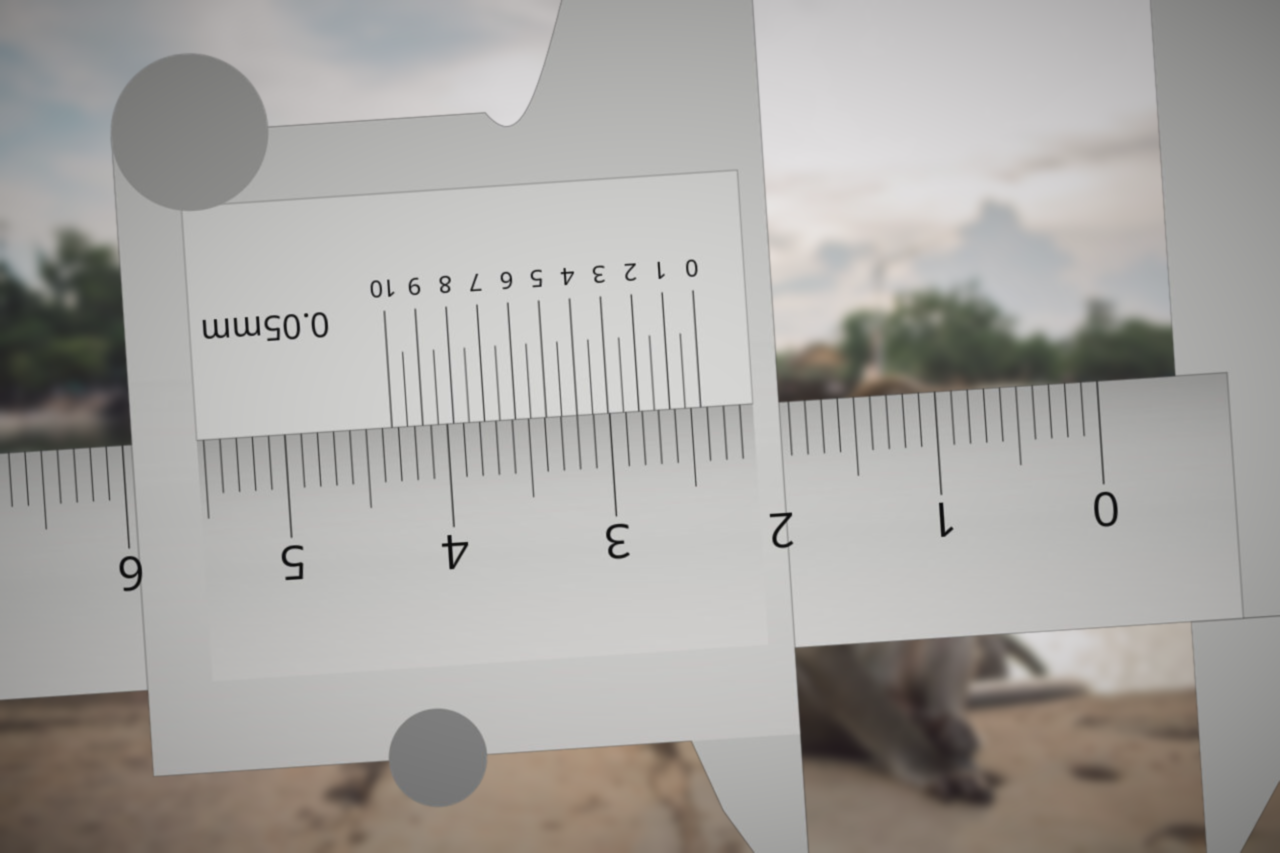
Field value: 24.4mm
